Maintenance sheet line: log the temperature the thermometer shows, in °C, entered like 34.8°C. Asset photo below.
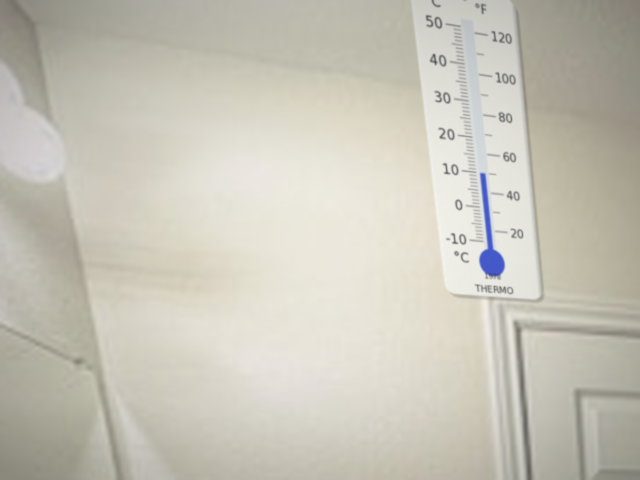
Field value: 10°C
